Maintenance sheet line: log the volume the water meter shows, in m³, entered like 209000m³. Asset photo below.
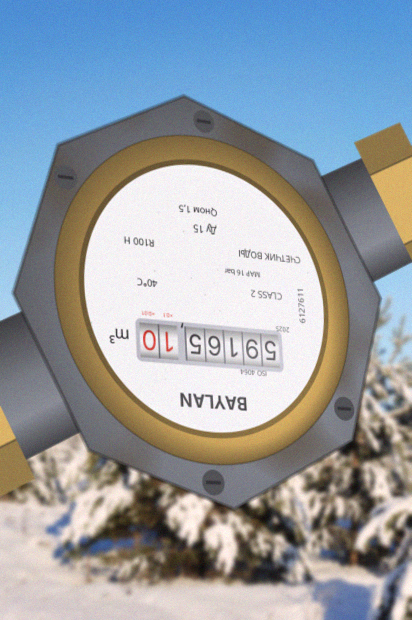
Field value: 59165.10m³
